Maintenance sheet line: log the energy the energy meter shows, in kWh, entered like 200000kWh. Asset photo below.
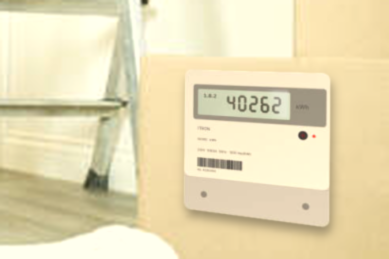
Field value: 40262kWh
